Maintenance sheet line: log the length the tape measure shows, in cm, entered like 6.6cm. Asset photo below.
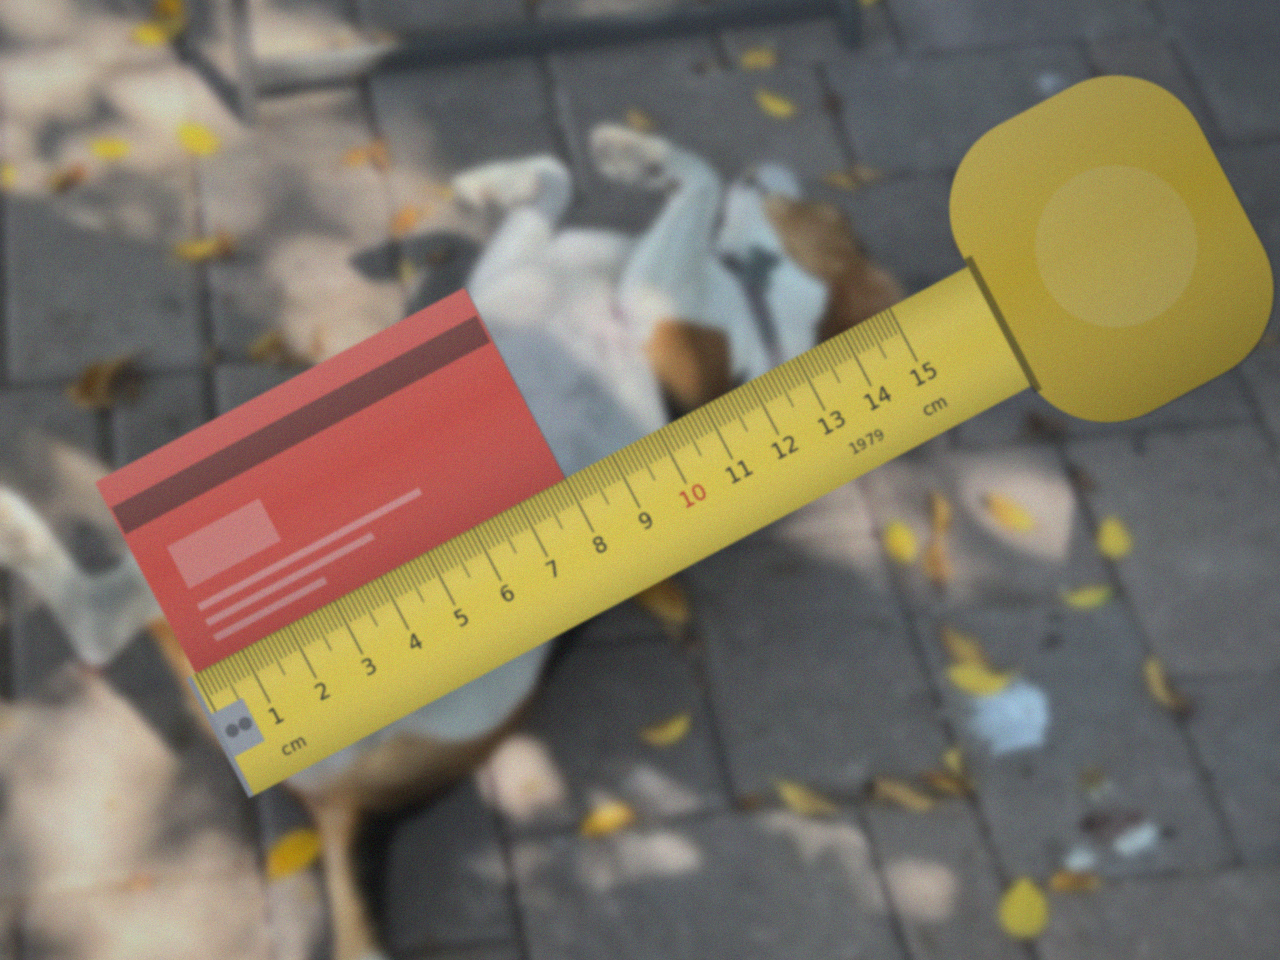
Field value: 8cm
